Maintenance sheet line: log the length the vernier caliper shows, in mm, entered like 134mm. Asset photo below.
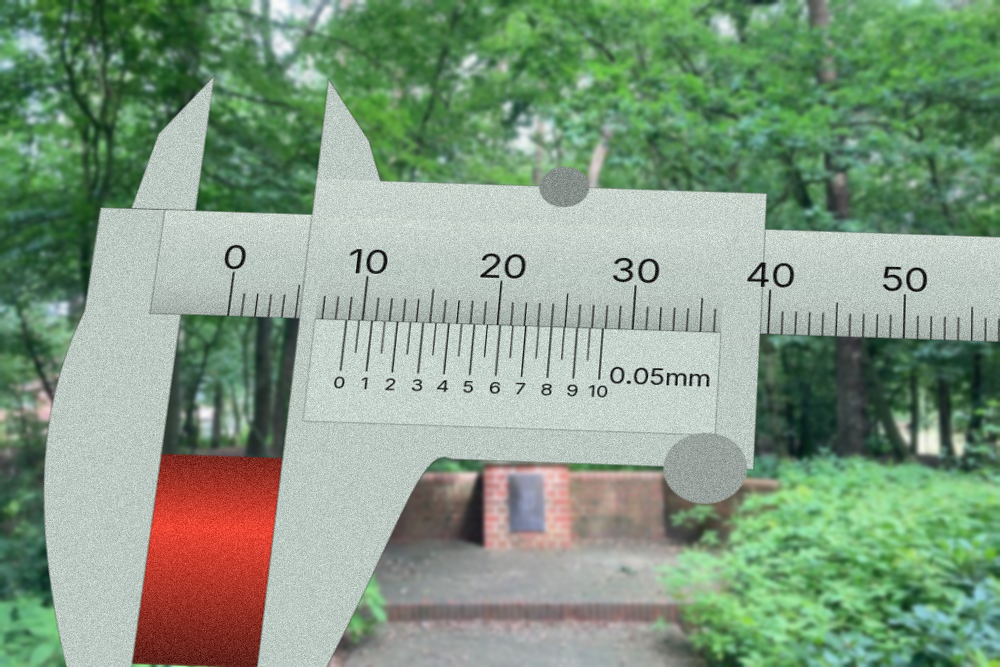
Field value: 8.8mm
